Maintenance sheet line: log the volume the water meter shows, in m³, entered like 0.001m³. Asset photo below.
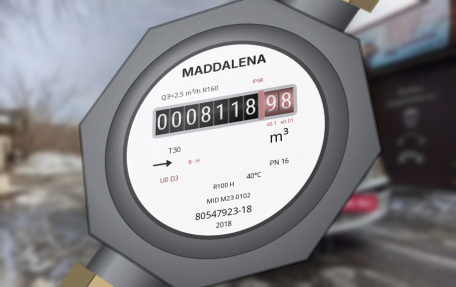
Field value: 8118.98m³
